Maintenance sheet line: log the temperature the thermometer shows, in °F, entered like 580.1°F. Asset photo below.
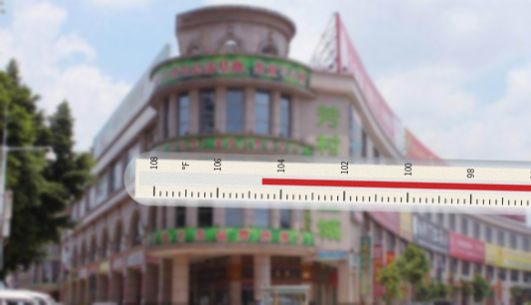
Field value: 104.6°F
